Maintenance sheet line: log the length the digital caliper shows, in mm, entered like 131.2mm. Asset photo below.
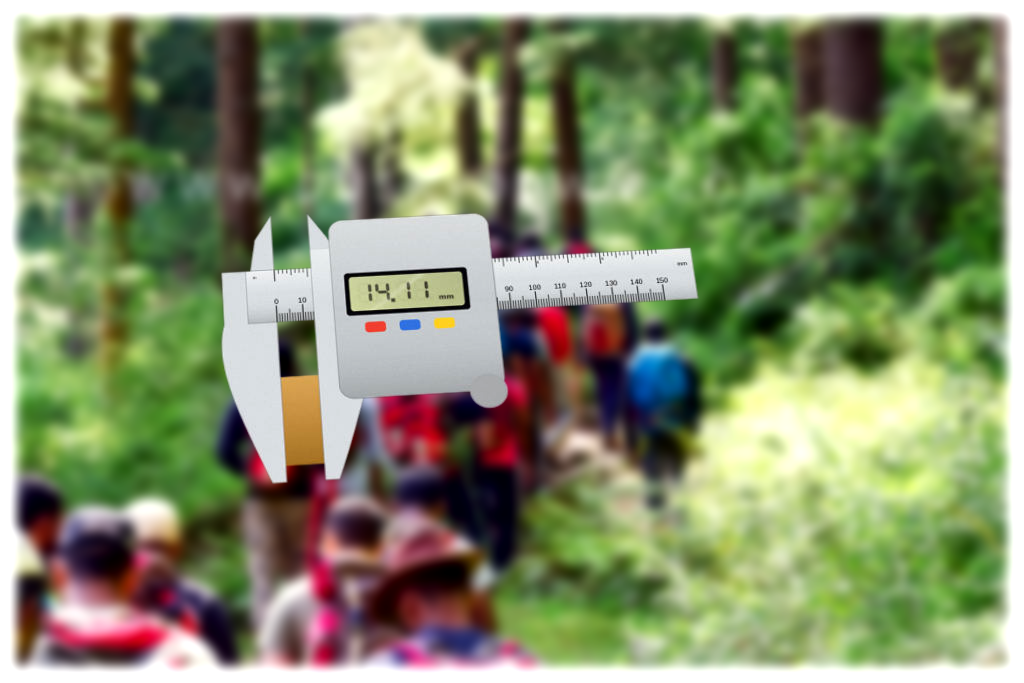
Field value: 14.11mm
